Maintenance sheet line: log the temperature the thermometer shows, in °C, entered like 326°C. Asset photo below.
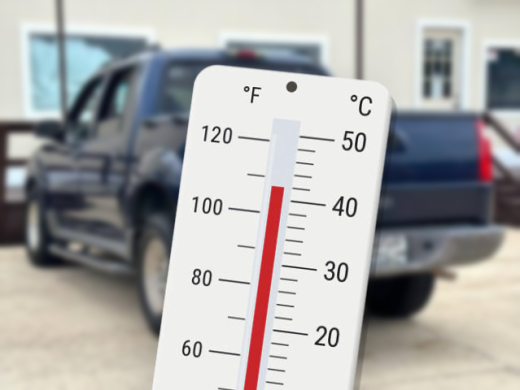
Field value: 42°C
